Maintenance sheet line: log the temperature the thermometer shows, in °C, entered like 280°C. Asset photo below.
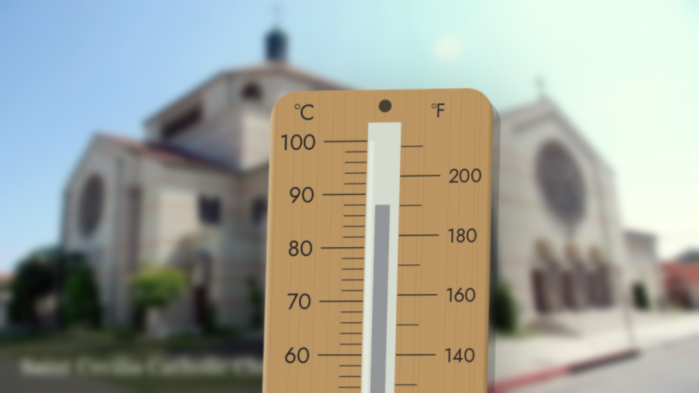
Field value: 88°C
